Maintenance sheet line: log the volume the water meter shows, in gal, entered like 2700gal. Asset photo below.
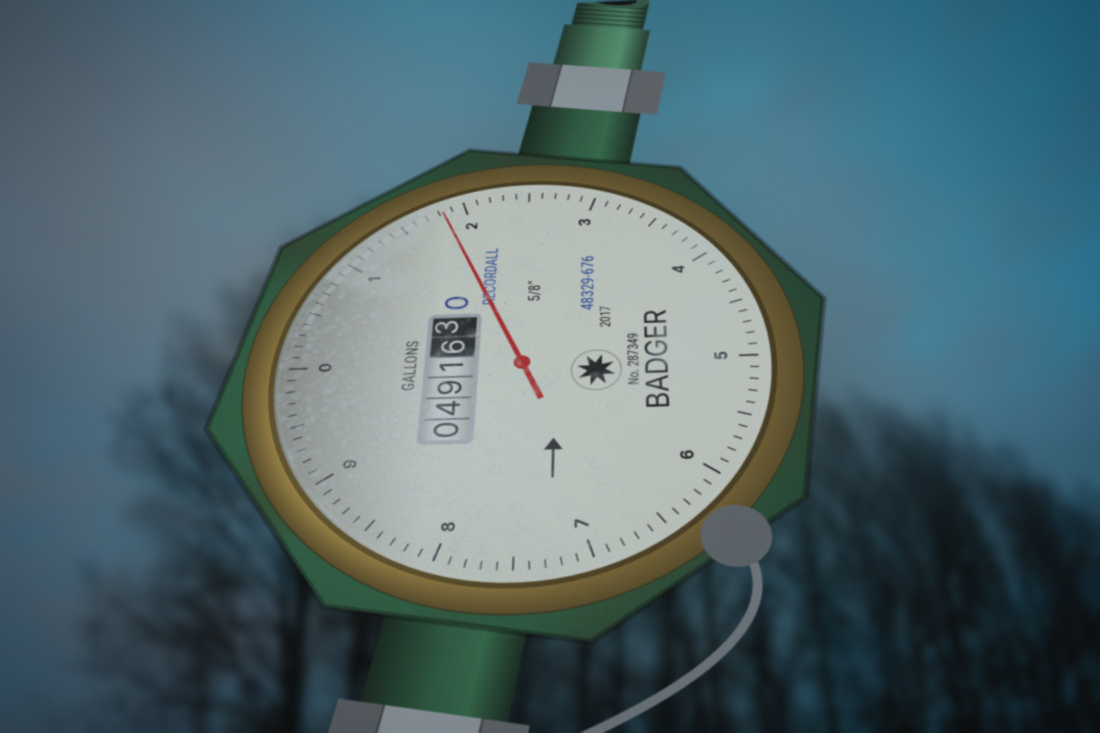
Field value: 491631.8gal
